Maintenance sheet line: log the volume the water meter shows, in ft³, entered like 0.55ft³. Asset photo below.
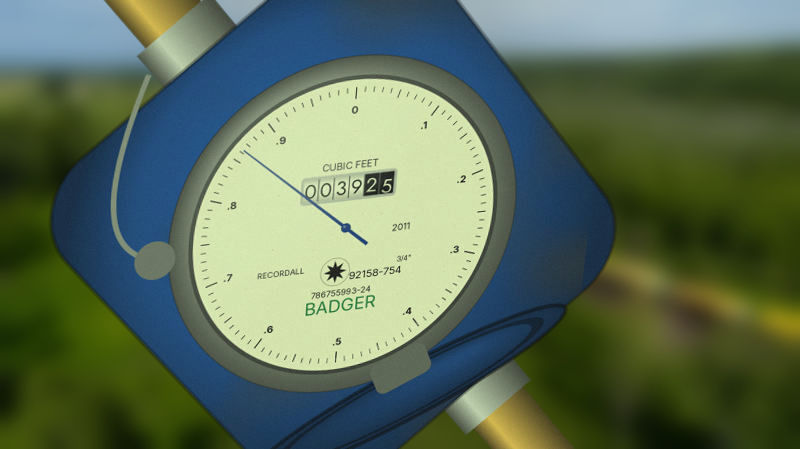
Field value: 3924.86ft³
